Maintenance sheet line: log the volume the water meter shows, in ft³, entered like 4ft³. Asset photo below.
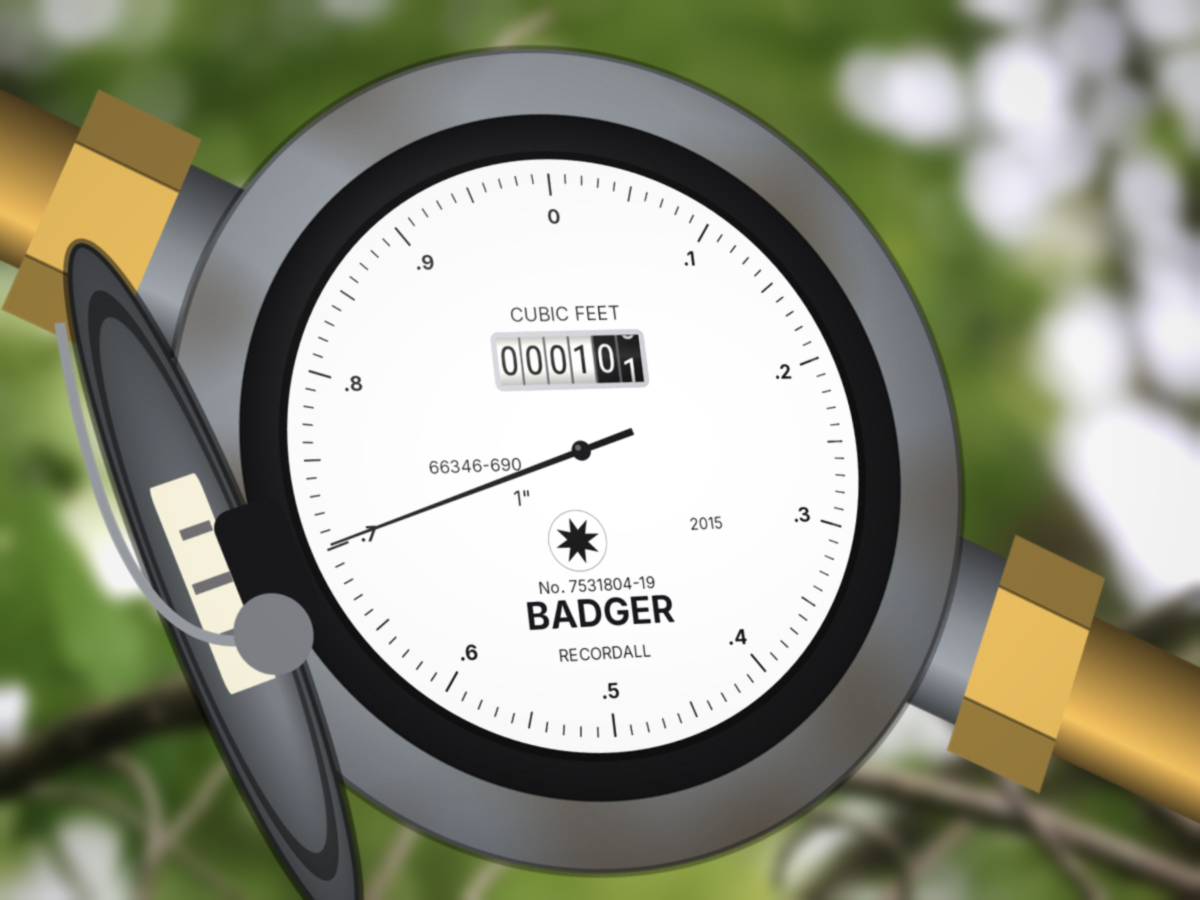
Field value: 100.70ft³
